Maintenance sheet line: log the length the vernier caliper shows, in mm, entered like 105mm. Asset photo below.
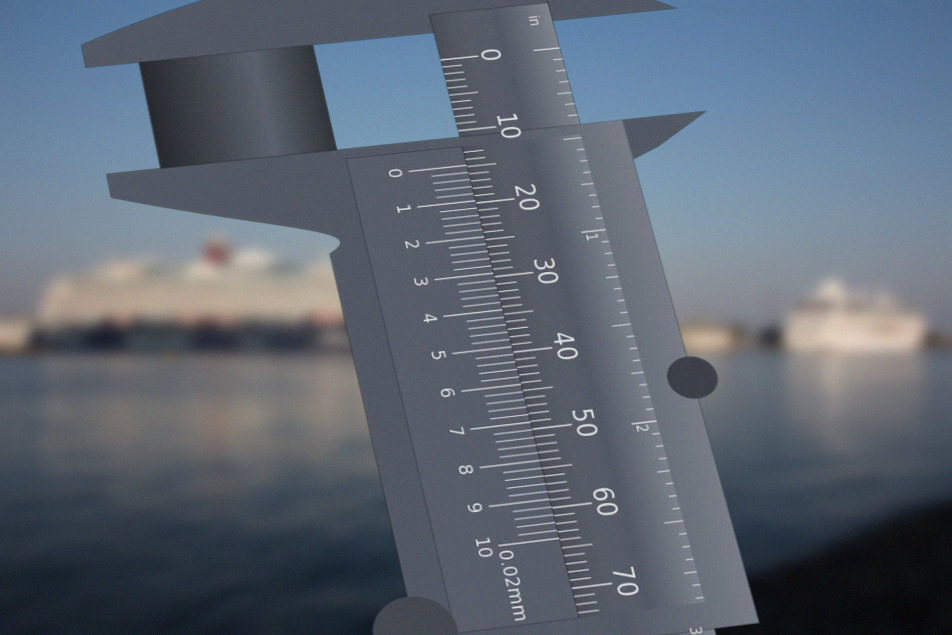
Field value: 14.8mm
